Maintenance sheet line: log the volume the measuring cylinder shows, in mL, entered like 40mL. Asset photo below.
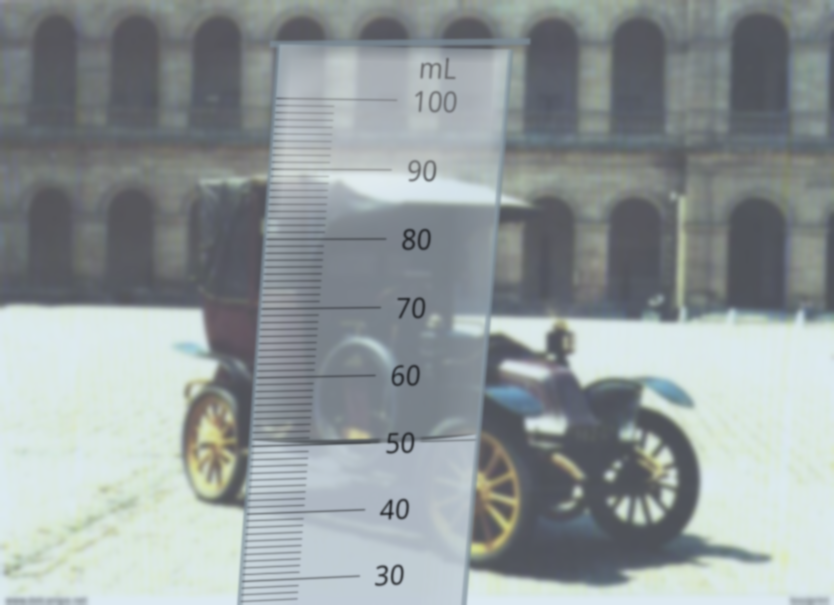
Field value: 50mL
